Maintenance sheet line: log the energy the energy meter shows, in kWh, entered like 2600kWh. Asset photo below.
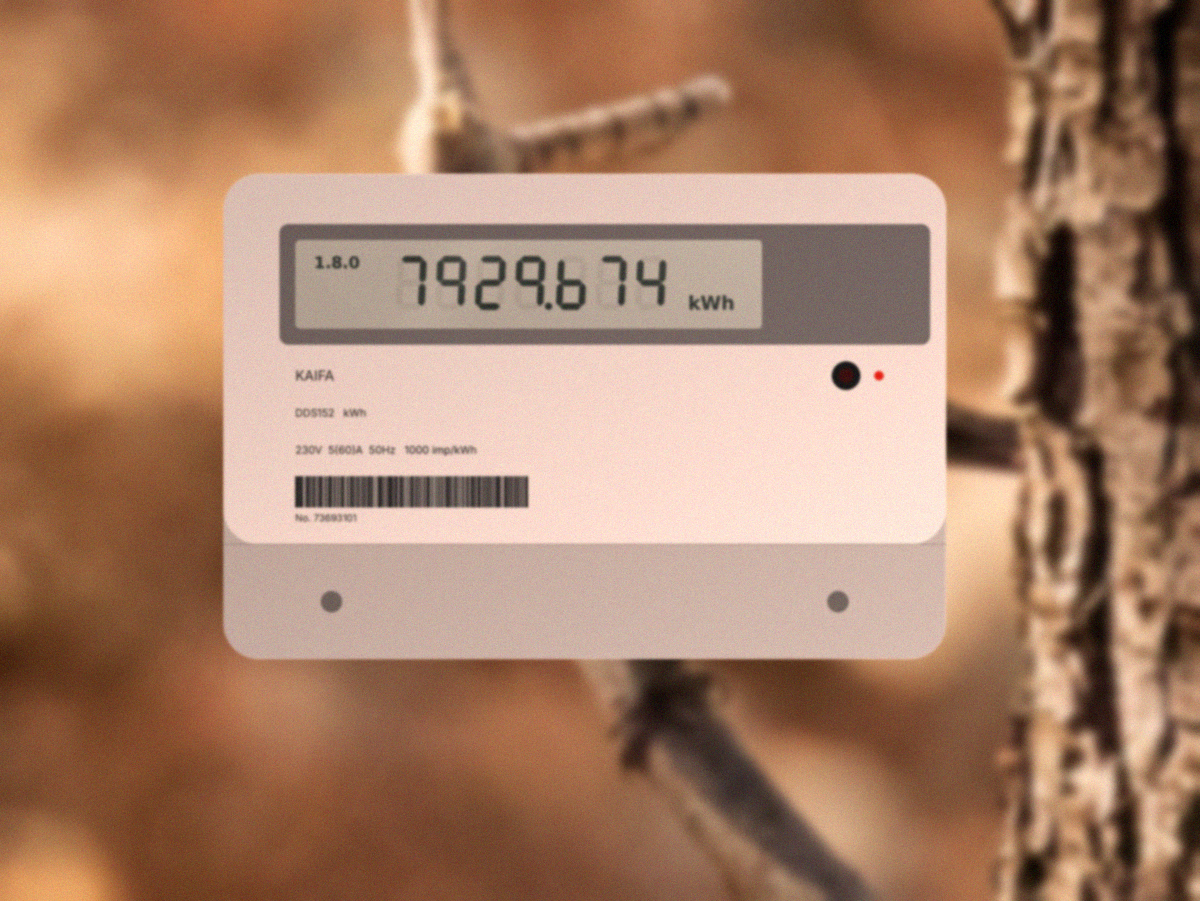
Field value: 7929.674kWh
